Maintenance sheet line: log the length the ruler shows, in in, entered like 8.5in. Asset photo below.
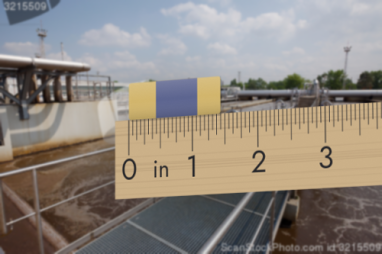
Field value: 1.4375in
